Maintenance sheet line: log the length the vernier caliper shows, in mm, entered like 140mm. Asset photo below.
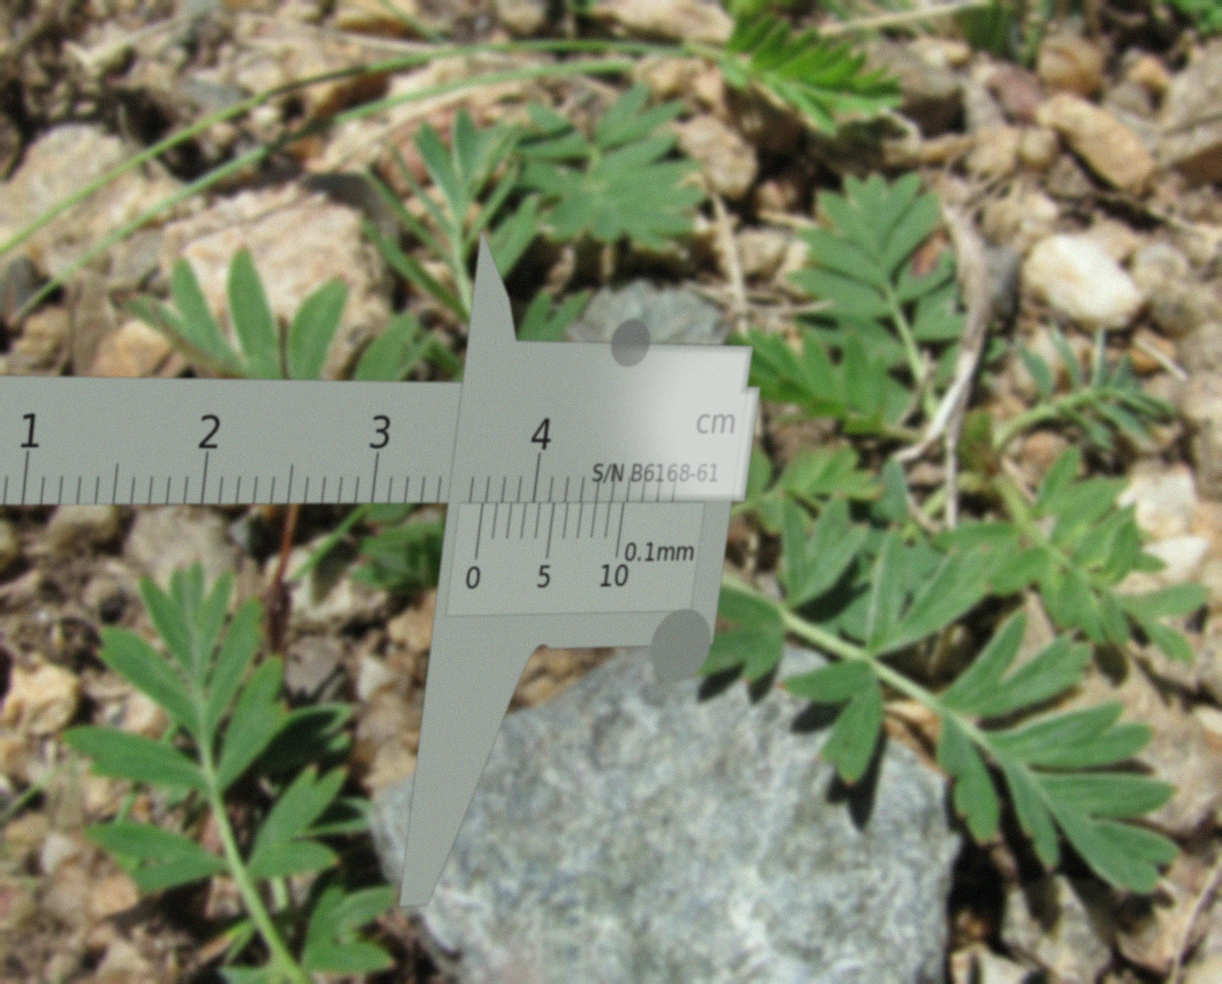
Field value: 36.8mm
